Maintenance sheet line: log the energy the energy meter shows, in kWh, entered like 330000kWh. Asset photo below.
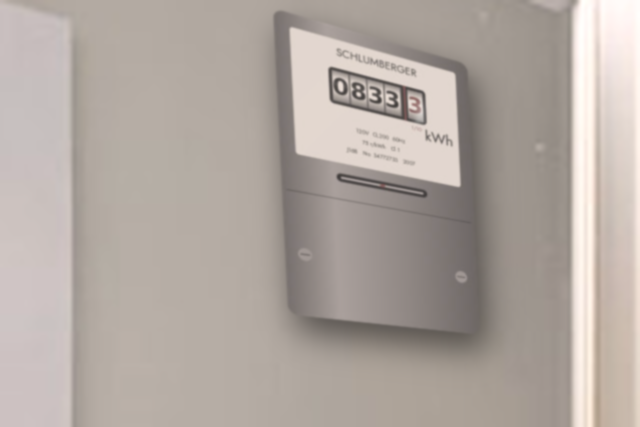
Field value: 833.3kWh
